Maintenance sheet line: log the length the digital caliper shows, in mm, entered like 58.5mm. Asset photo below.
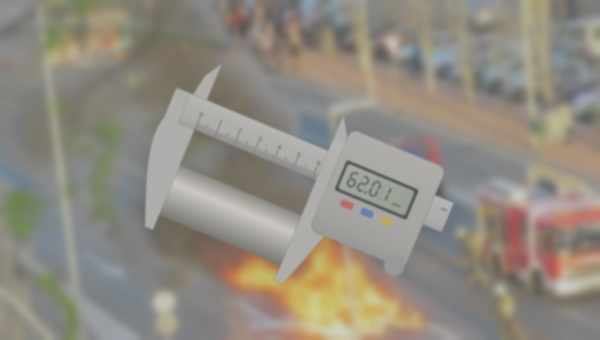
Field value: 62.01mm
